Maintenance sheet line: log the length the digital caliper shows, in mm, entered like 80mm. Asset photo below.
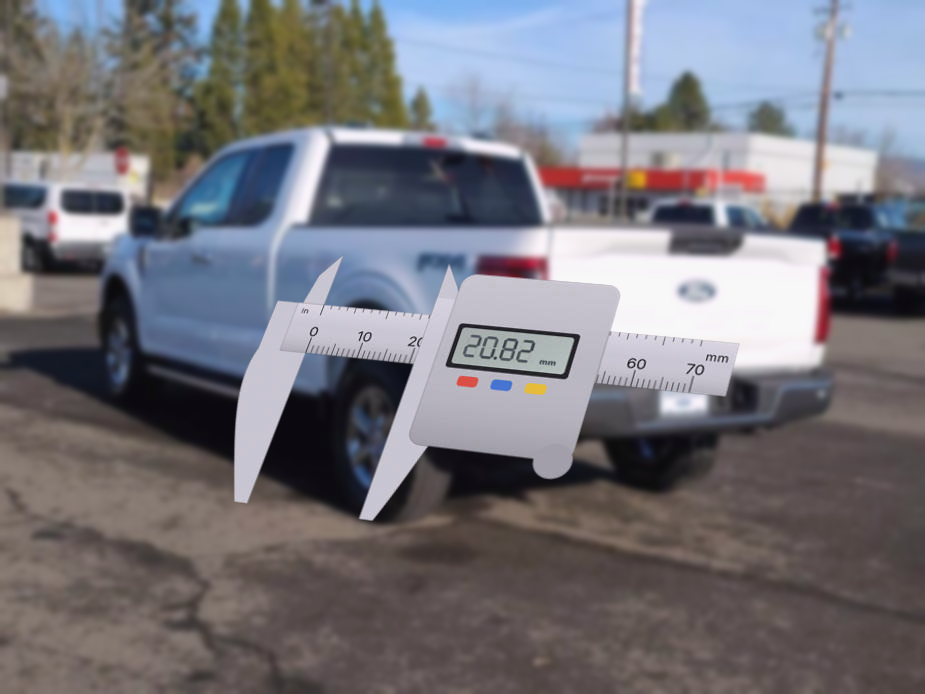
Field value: 20.82mm
